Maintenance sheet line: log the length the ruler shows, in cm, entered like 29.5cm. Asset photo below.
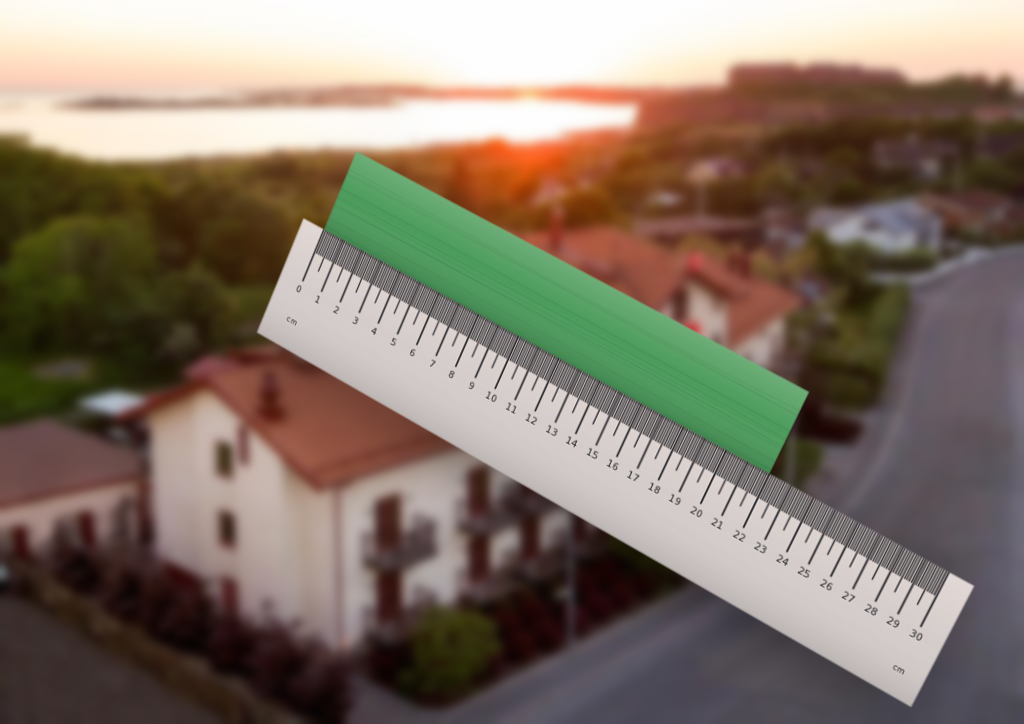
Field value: 22cm
